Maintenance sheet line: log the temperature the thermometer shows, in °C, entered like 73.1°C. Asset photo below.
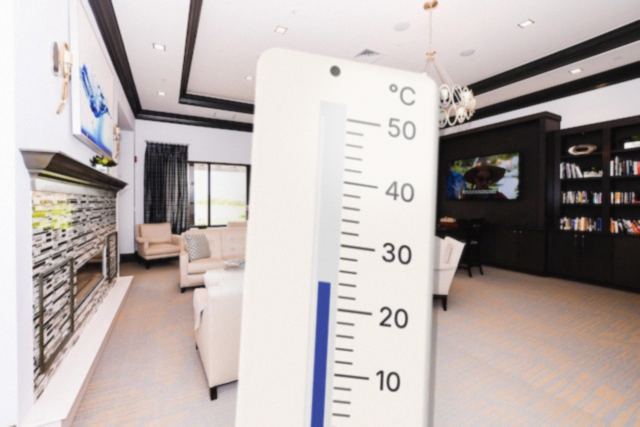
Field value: 24°C
